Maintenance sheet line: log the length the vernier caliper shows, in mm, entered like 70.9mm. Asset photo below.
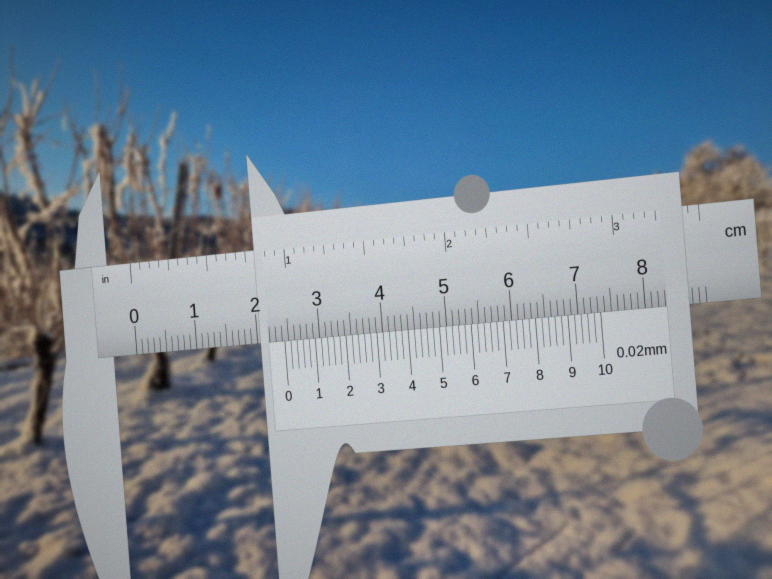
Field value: 24.4mm
